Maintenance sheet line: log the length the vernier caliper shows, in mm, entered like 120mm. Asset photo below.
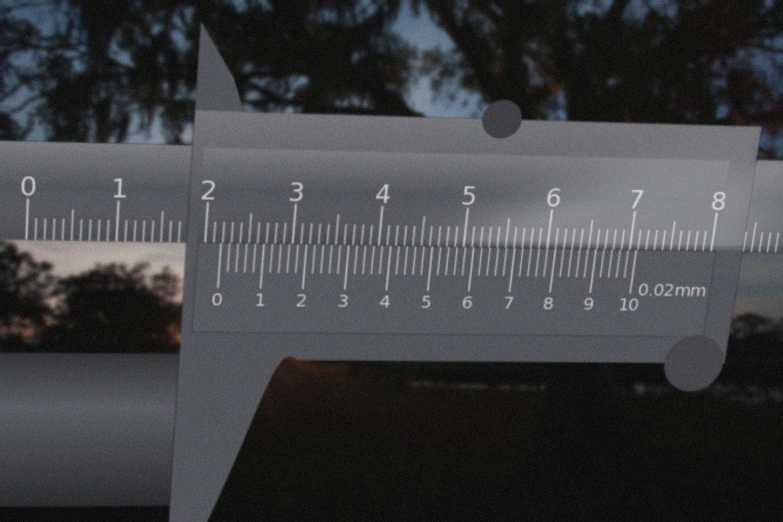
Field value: 21.8mm
